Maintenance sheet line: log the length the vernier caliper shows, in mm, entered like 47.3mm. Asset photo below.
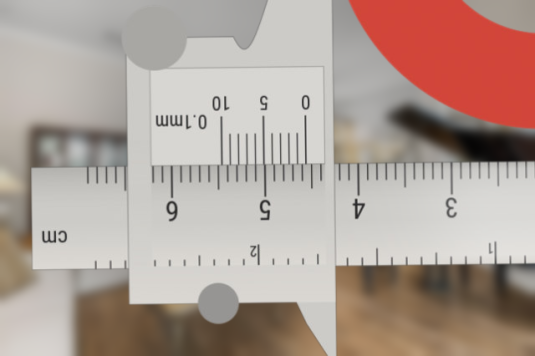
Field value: 45.6mm
